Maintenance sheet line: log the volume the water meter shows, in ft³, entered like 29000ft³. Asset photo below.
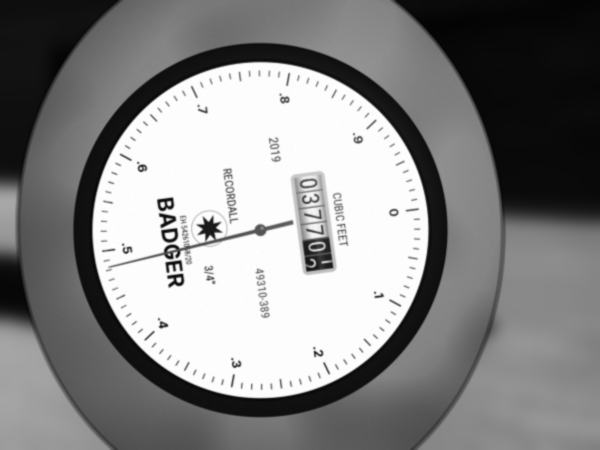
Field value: 37701.48ft³
